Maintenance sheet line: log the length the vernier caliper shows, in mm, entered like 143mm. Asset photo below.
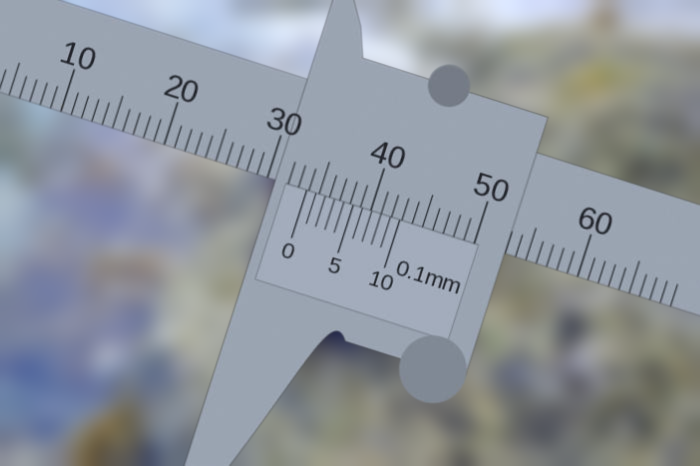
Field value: 33.8mm
